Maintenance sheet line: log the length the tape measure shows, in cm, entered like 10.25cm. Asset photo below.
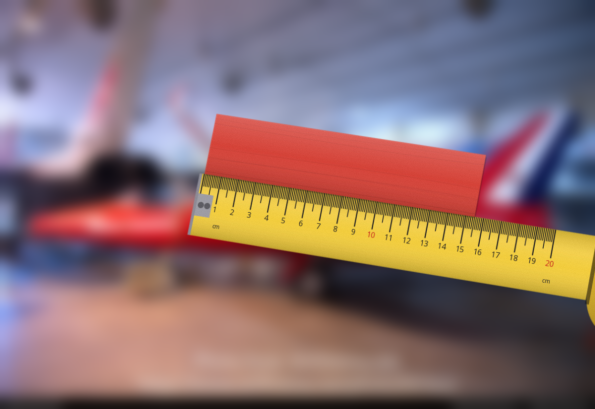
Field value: 15.5cm
